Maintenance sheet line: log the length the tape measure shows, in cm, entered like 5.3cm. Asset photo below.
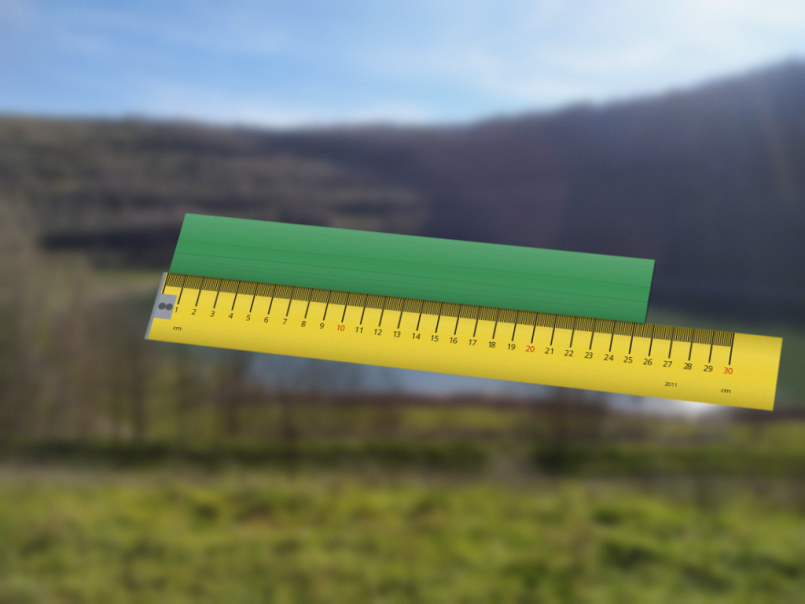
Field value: 25.5cm
